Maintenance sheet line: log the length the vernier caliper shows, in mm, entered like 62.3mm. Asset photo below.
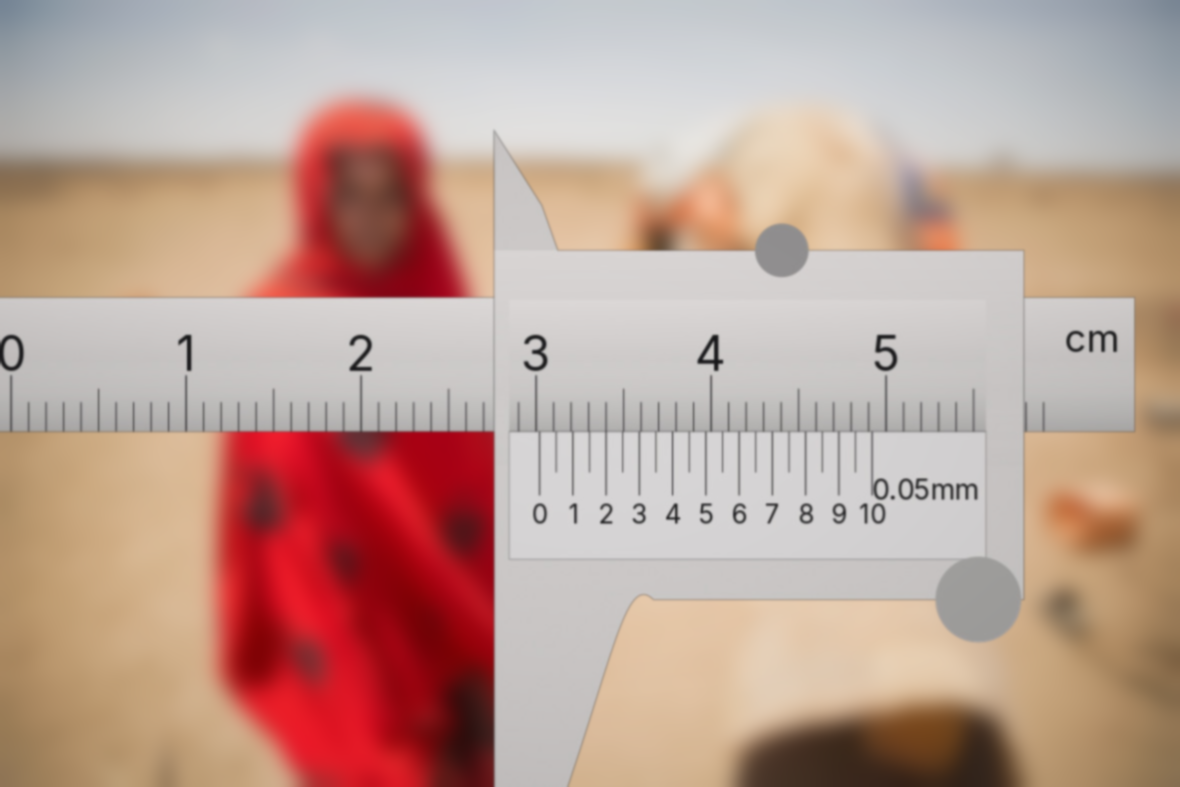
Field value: 30.2mm
